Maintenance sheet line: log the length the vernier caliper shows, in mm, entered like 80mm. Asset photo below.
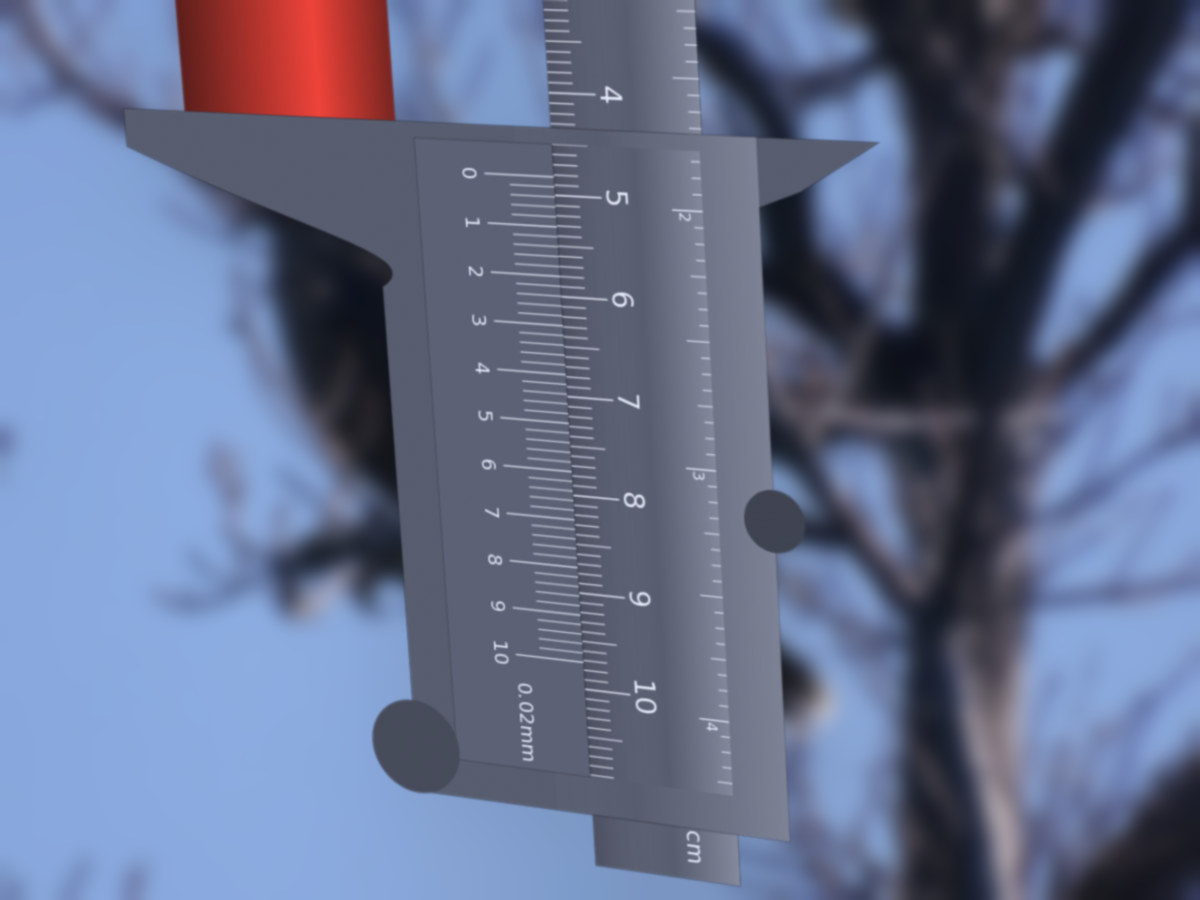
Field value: 48.2mm
